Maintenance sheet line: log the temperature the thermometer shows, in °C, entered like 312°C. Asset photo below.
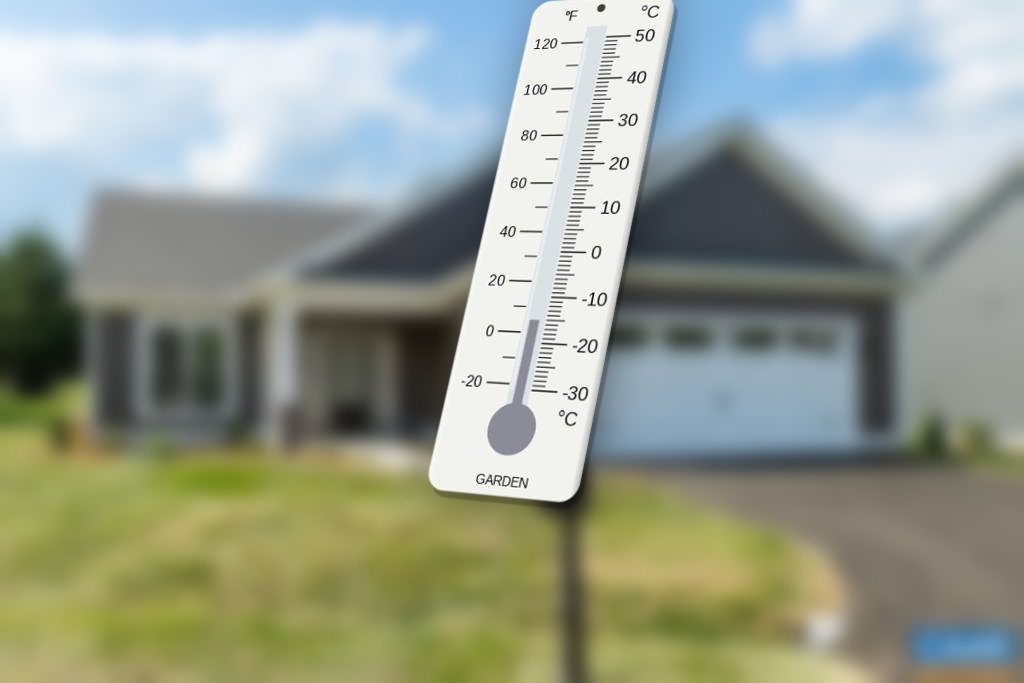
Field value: -15°C
